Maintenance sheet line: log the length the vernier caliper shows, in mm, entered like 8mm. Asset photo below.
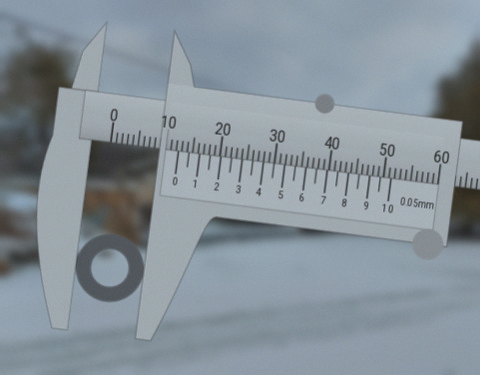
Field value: 12.4mm
